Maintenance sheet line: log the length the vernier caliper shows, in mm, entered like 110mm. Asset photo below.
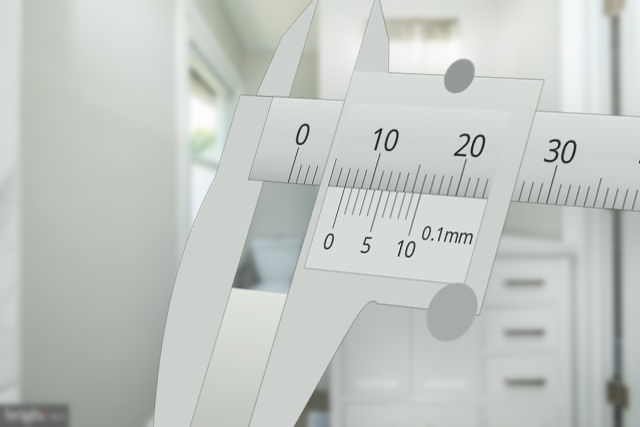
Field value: 7.0mm
